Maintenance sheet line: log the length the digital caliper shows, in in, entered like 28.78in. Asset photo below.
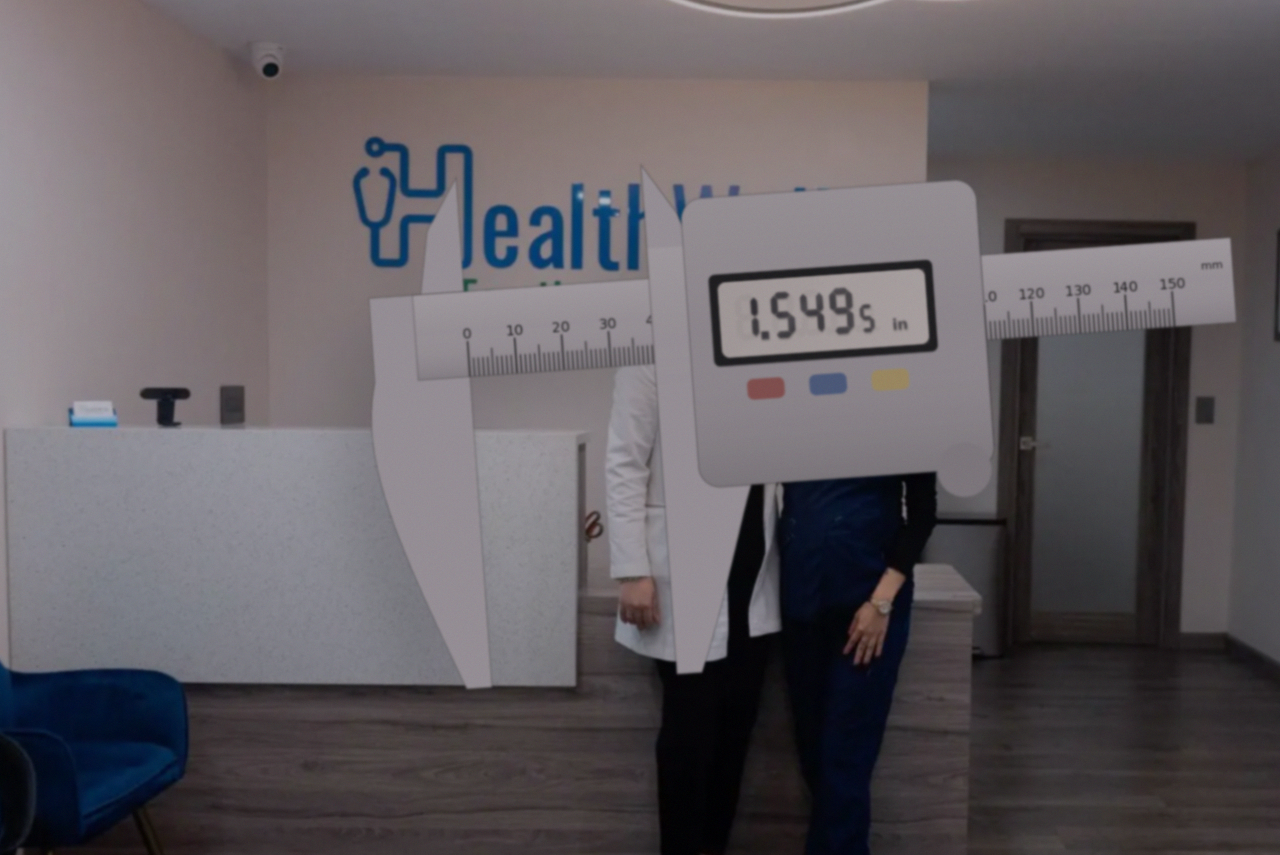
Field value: 1.5495in
